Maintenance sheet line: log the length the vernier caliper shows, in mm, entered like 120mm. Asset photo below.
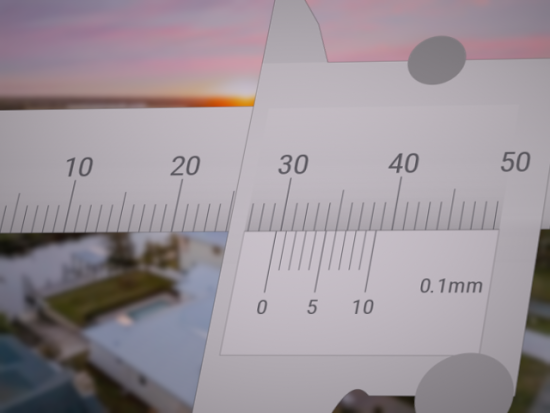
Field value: 29.6mm
